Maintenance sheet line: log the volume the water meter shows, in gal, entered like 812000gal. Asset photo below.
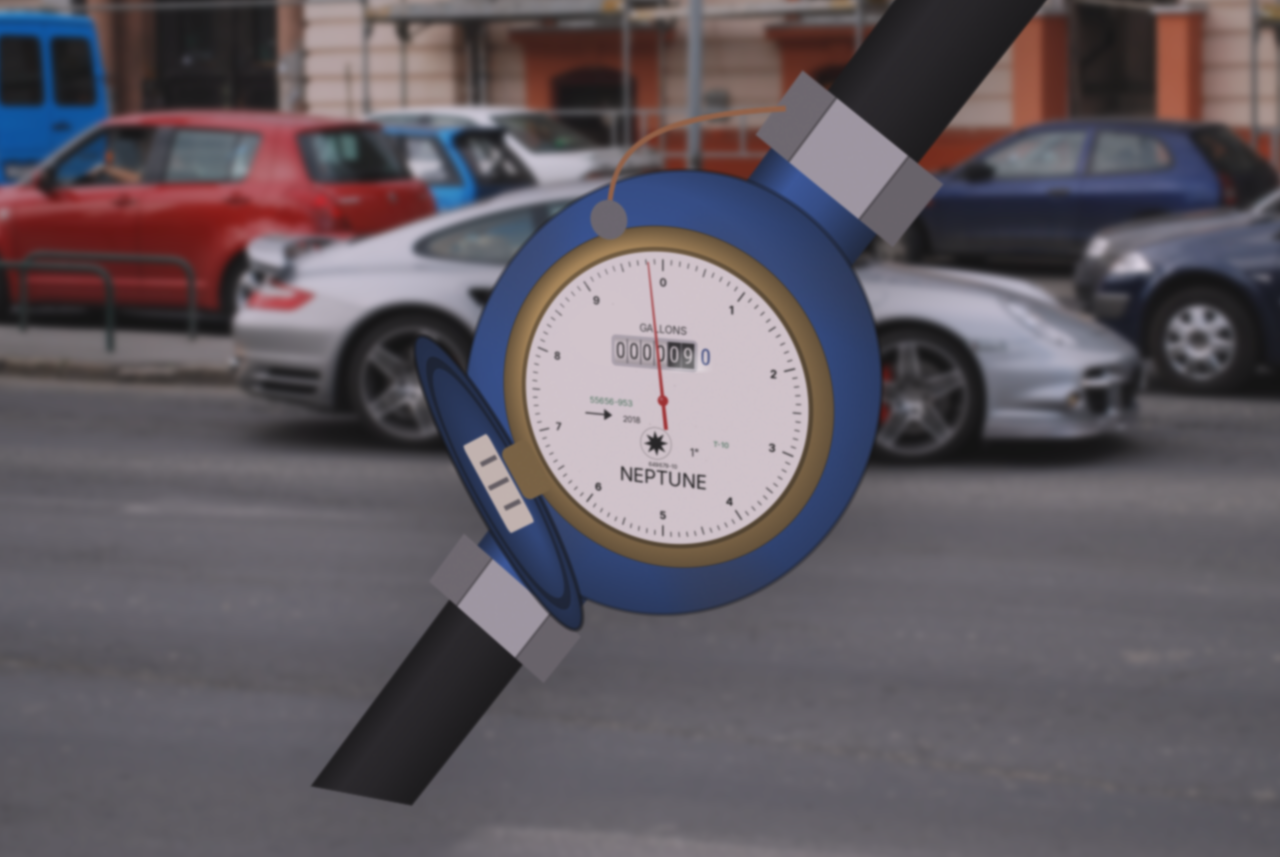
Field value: 89.8gal
